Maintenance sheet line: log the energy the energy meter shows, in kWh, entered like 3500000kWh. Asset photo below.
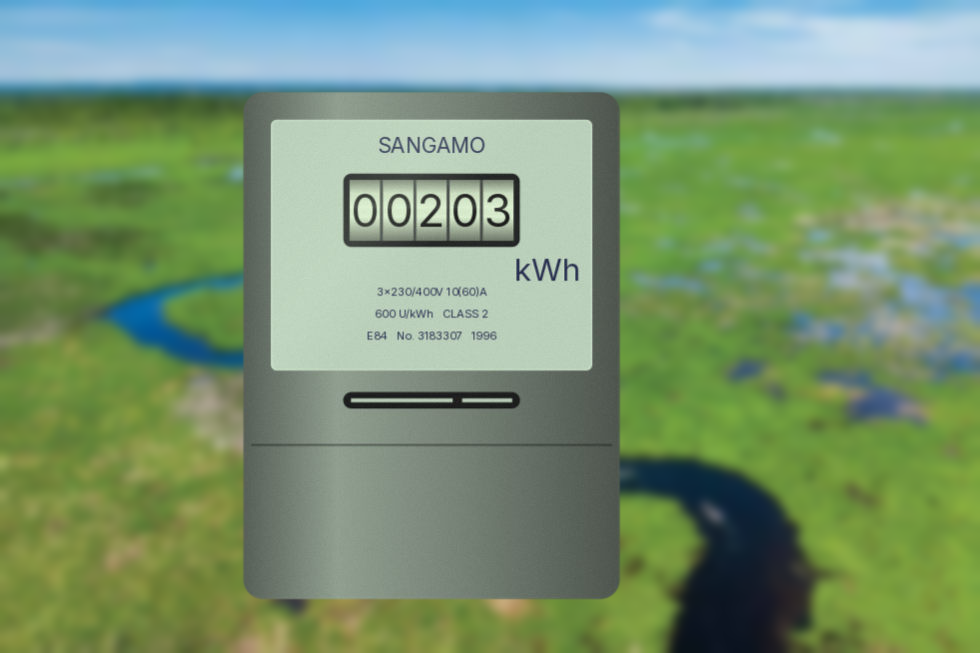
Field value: 203kWh
